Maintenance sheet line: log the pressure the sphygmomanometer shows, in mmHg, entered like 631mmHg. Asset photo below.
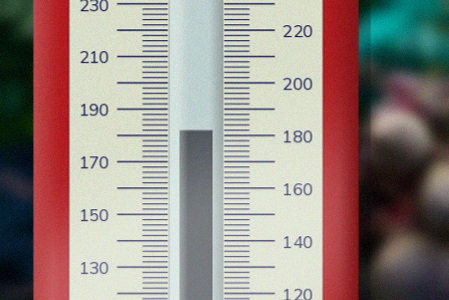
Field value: 182mmHg
